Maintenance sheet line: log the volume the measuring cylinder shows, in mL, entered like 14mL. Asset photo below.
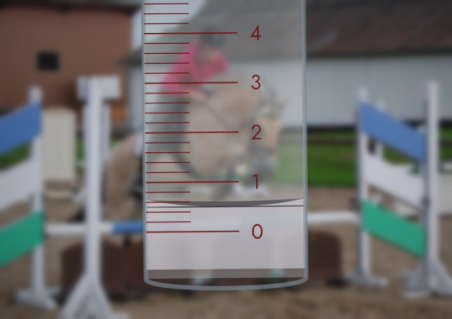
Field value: 0.5mL
